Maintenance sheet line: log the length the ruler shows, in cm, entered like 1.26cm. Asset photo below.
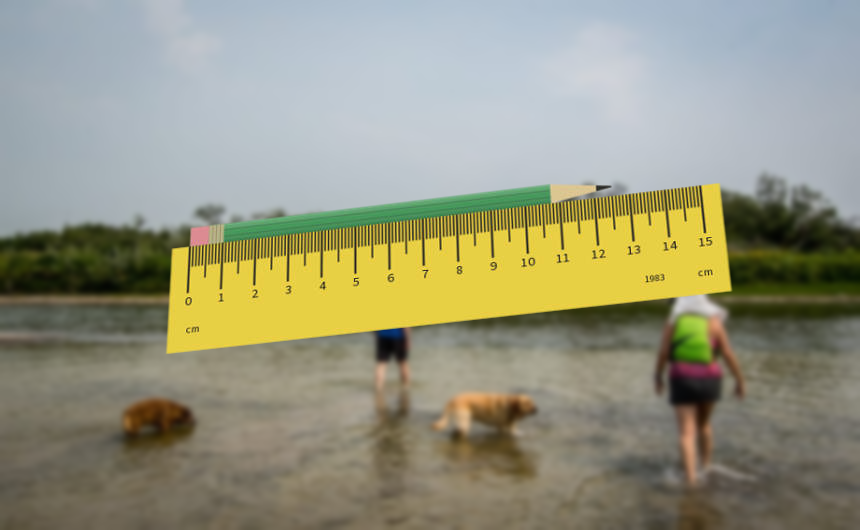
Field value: 12.5cm
